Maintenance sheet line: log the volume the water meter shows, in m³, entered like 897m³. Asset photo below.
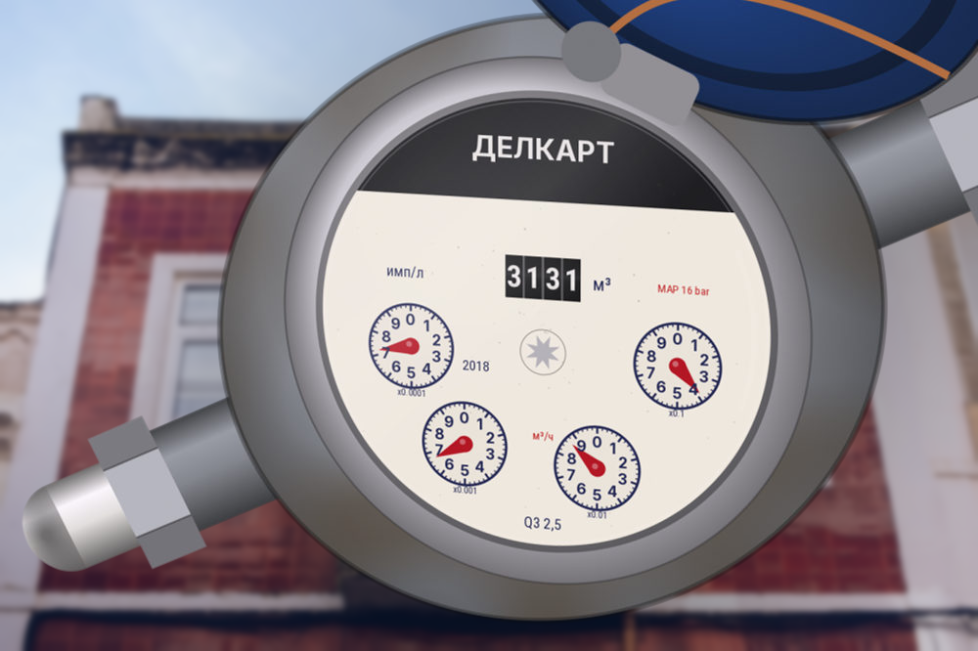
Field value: 3131.3867m³
